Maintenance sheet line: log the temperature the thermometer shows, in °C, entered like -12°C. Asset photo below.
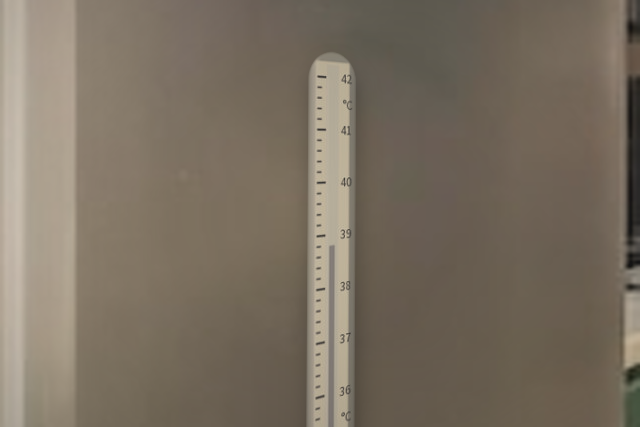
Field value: 38.8°C
